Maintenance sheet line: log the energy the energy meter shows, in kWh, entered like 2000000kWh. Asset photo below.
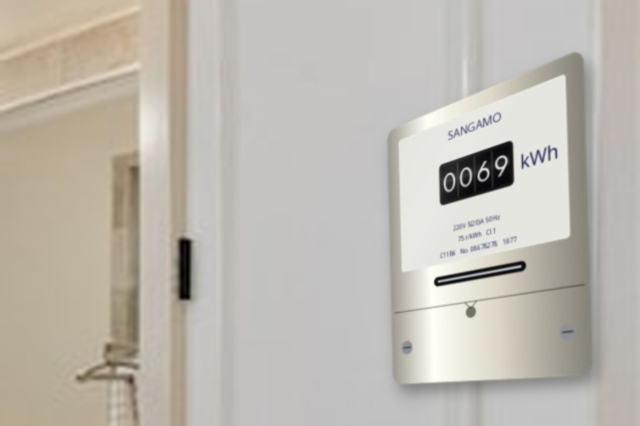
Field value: 69kWh
